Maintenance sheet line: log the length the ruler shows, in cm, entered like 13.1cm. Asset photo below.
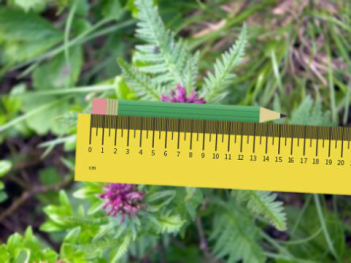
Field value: 15.5cm
